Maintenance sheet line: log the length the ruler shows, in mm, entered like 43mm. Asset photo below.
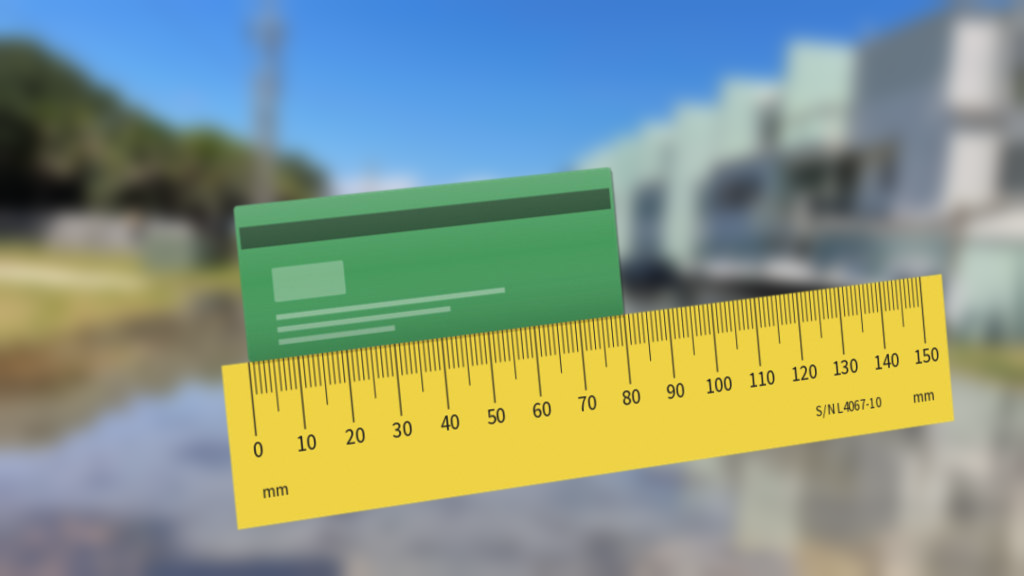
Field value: 80mm
